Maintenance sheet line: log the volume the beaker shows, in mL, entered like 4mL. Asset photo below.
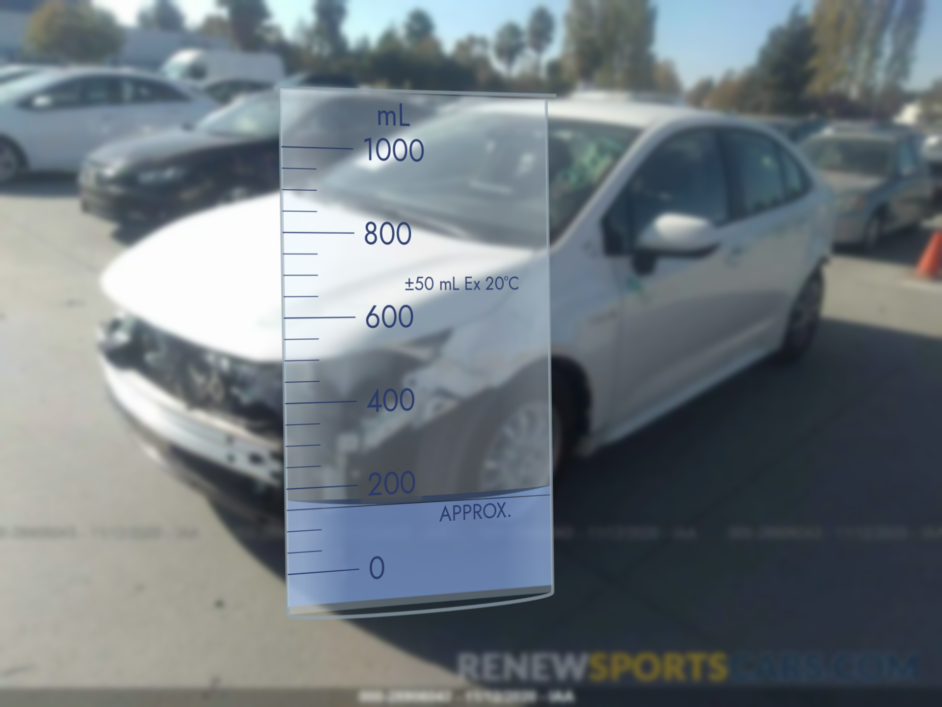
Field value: 150mL
